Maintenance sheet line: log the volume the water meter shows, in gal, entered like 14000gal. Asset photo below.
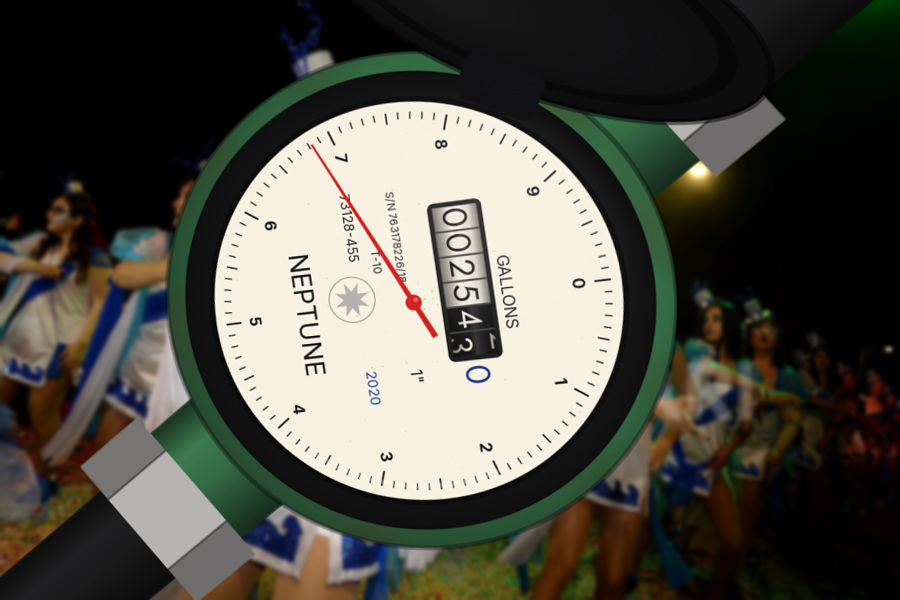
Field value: 25426.8gal
